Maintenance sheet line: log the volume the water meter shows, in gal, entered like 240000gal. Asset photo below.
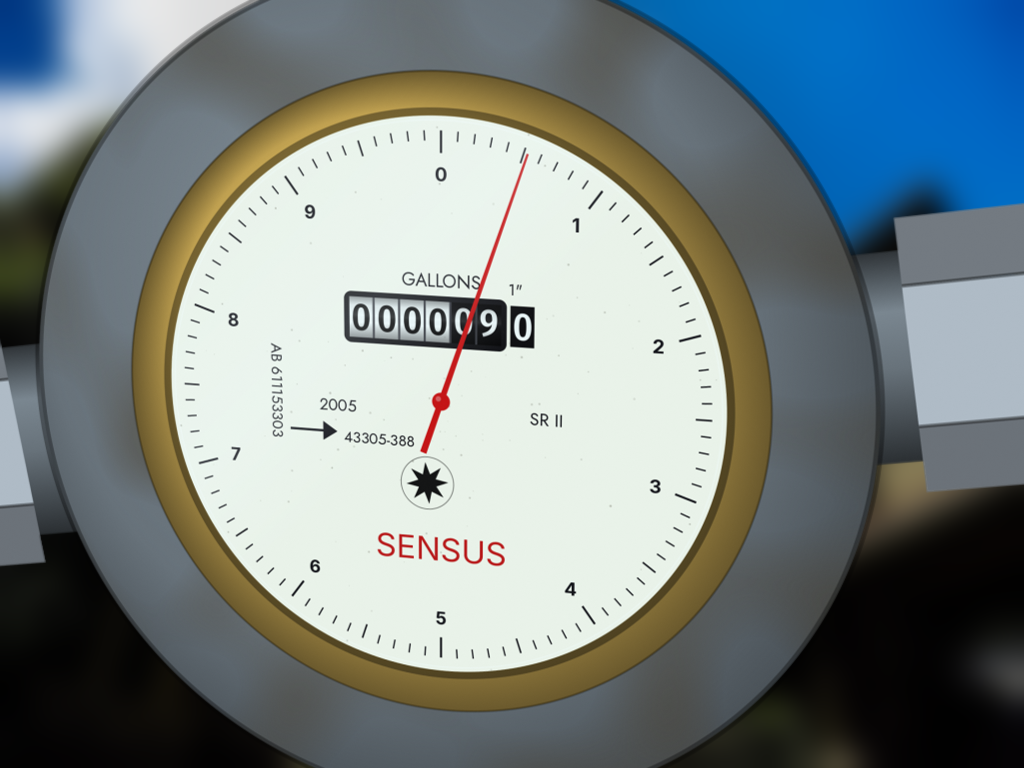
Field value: 90.5gal
